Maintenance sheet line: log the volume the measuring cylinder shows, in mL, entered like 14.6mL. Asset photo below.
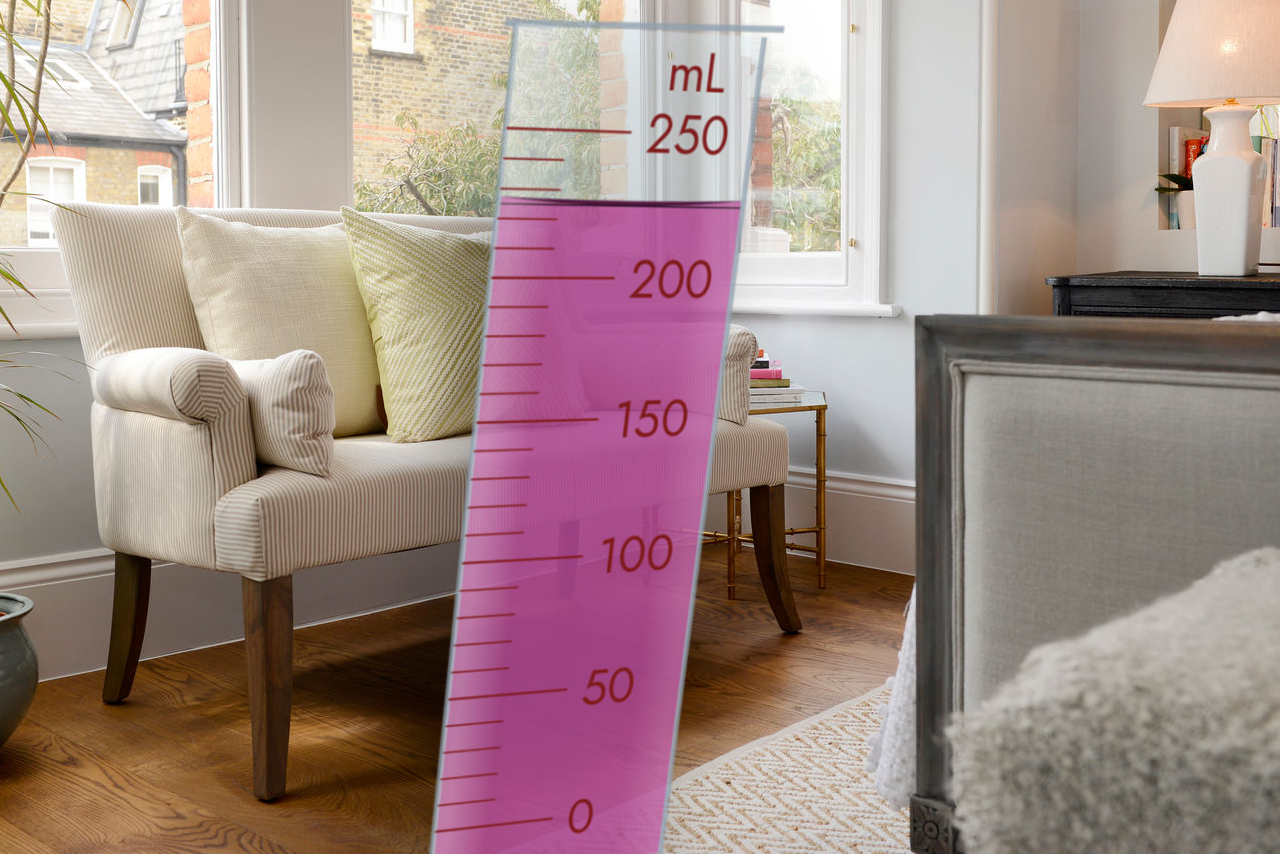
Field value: 225mL
